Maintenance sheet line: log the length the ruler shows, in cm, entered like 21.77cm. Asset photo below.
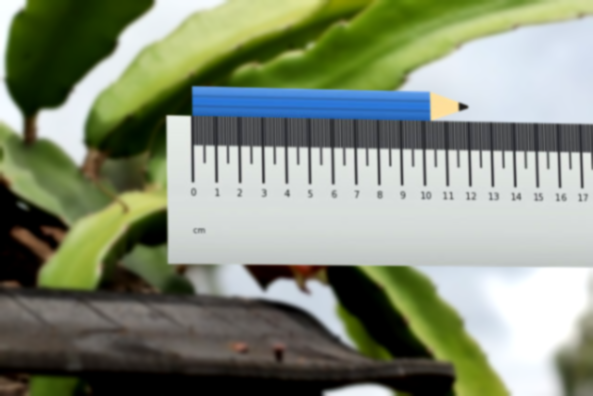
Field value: 12cm
